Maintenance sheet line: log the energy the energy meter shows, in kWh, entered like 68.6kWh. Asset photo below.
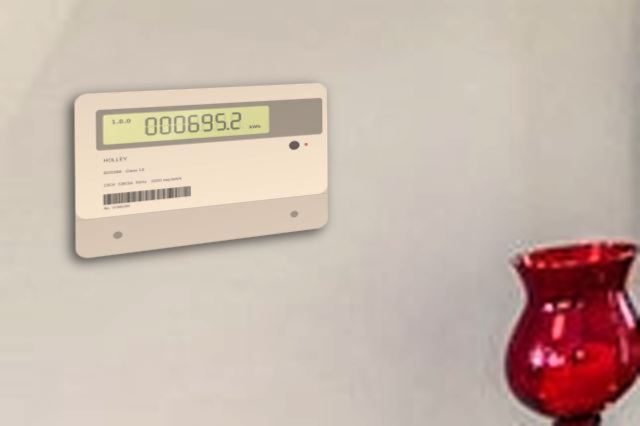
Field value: 695.2kWh
